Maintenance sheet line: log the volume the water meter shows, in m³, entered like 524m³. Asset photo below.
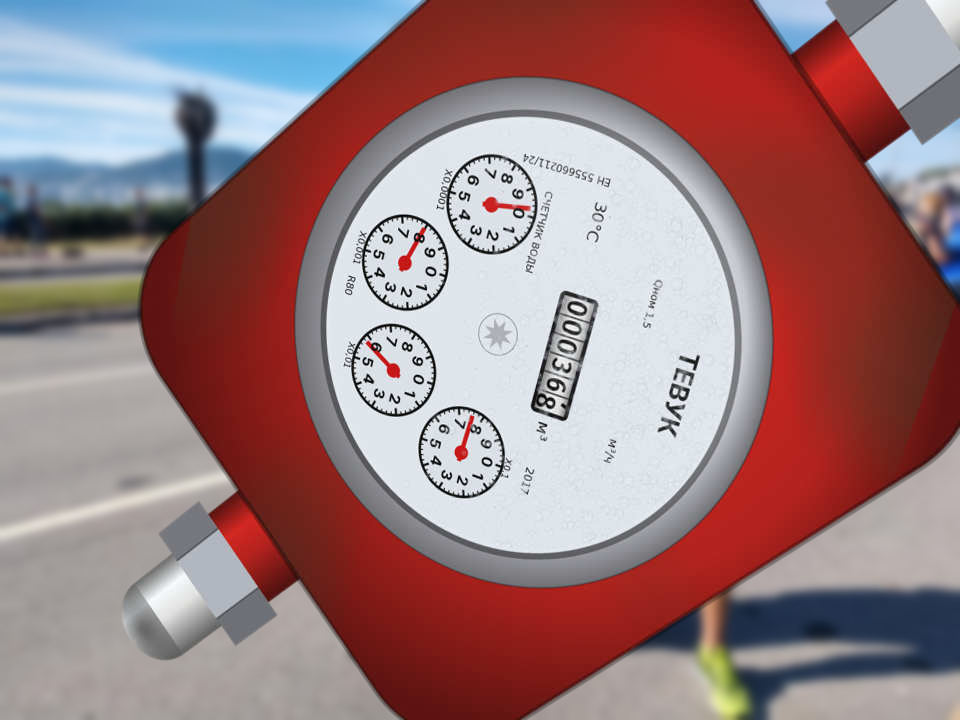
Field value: 367.7579m³
